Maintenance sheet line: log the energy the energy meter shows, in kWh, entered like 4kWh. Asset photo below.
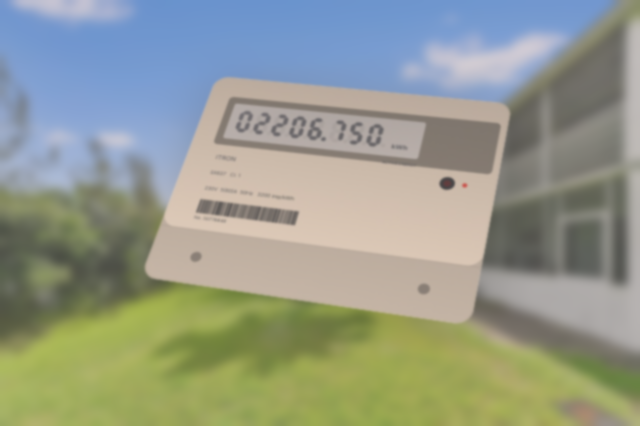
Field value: 2206.750kWh
